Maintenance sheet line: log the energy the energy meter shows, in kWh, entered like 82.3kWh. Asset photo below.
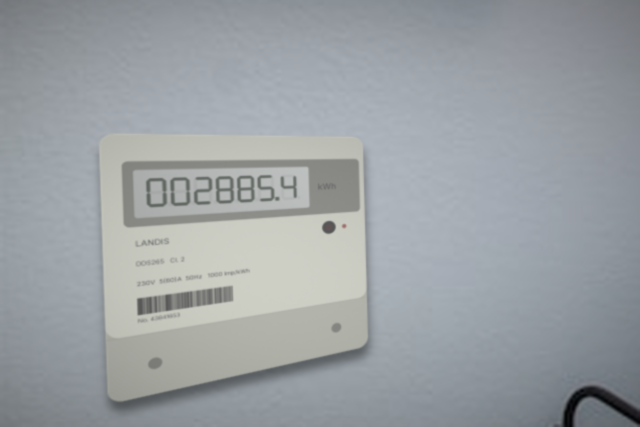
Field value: 2885.4kWh
